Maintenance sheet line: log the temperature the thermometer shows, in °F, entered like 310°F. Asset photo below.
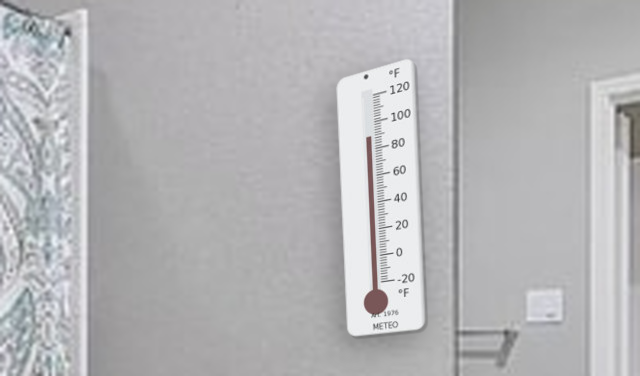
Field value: 90°F
